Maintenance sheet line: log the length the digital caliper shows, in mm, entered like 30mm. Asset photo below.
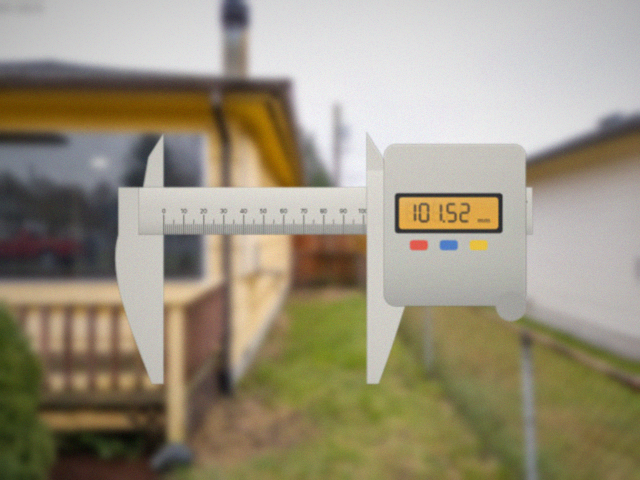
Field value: 101.52mm
